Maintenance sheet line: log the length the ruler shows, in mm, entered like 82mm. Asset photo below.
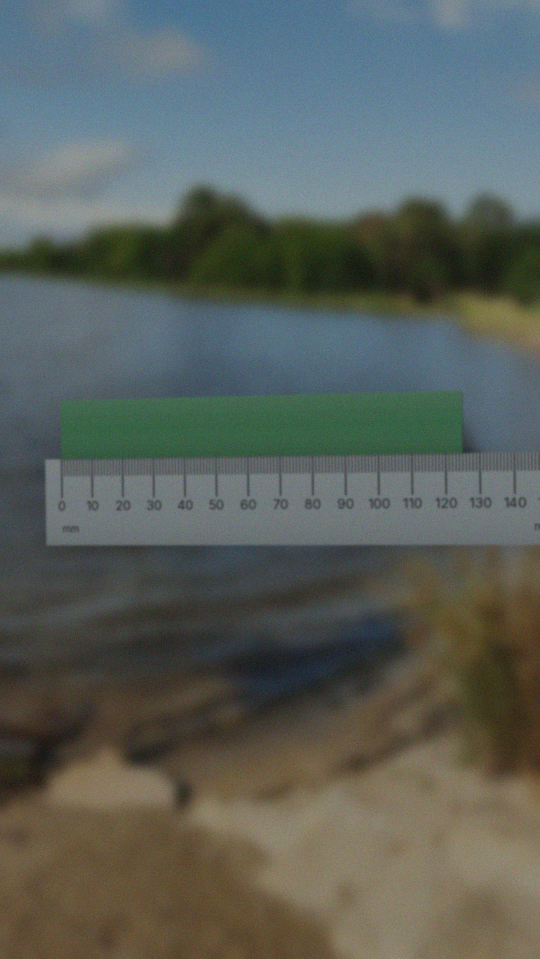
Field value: 125mm
